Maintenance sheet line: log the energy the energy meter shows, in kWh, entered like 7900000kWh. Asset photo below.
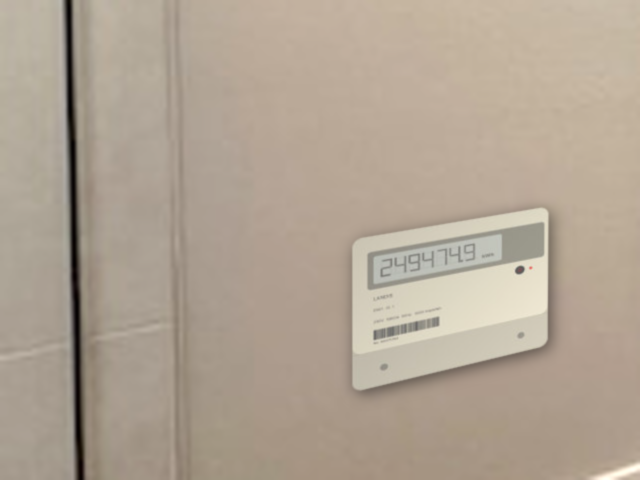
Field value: 249474.9kWh
